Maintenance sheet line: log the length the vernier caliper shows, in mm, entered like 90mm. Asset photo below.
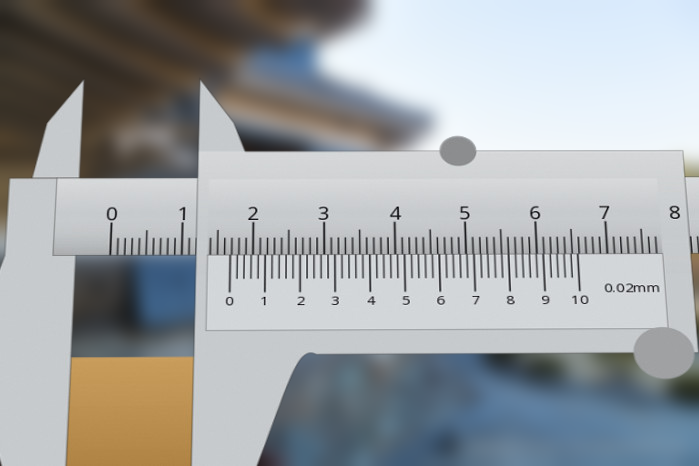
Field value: 16.8mm
